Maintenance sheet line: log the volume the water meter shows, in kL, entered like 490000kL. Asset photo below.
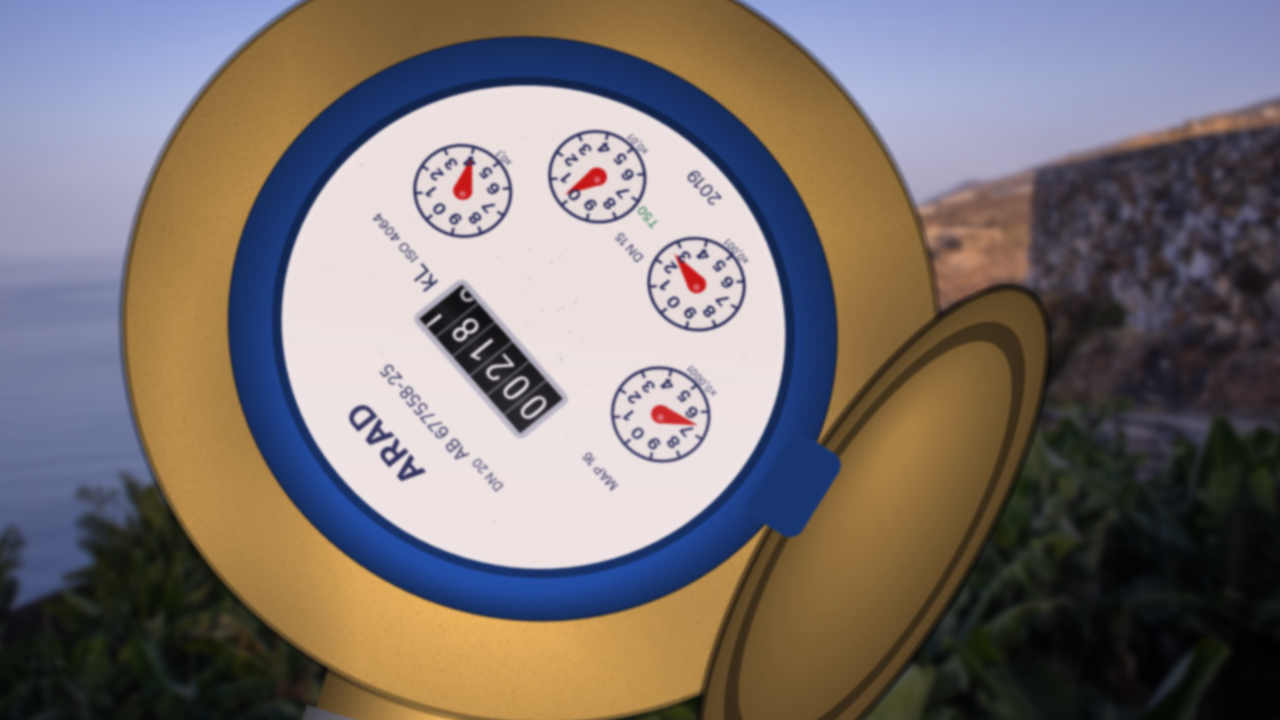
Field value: 2181.4026kL
